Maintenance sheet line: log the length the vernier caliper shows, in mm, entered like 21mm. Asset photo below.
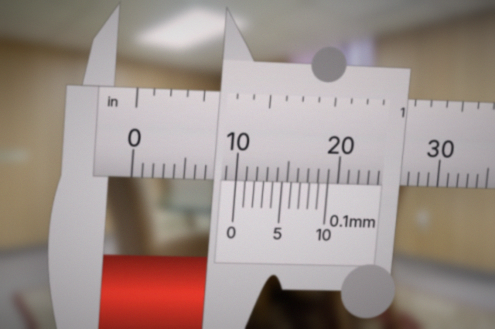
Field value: 10.0mm
